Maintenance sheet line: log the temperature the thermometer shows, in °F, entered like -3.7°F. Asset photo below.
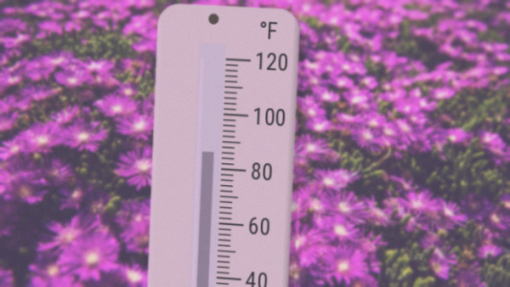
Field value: 86°F
